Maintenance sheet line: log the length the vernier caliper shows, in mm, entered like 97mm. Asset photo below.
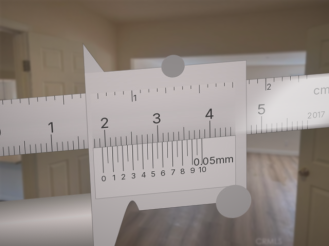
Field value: 19.4mm
